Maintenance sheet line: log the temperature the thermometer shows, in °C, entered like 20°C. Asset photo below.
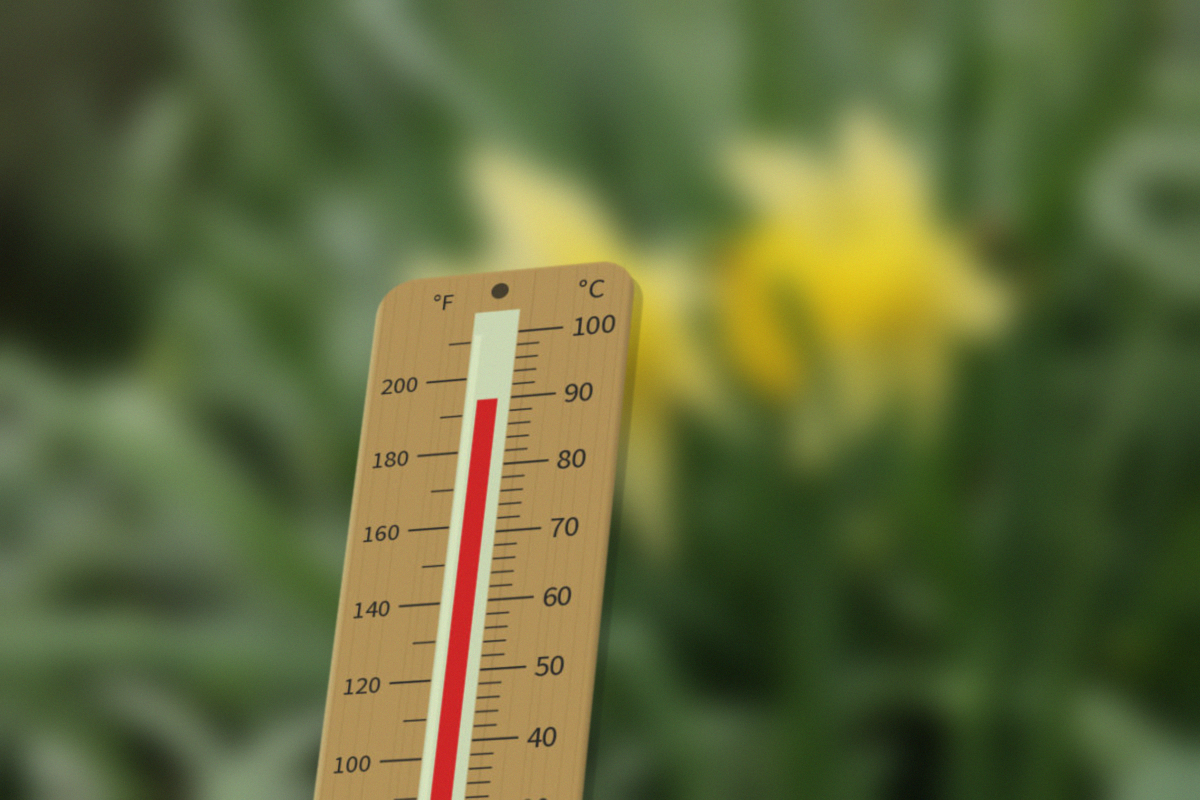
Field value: 90°C
